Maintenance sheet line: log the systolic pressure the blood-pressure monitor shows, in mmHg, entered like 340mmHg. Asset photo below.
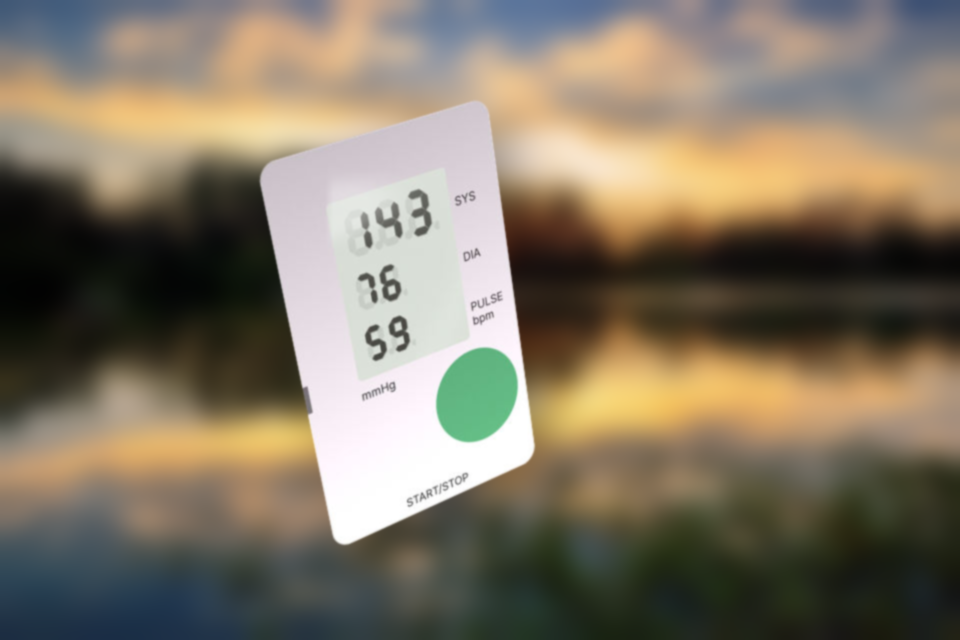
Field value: 143mmHg
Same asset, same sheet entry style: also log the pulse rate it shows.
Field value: 59bpm
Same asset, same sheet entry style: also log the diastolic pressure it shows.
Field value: 76mmHg
